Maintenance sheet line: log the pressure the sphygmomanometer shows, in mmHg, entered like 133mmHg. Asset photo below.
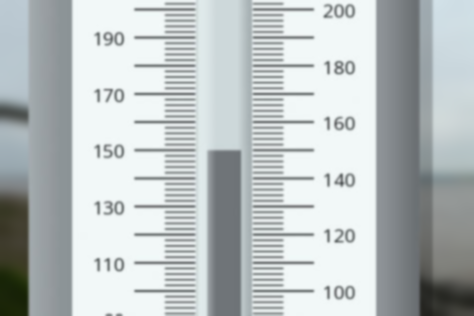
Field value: 150mmHg
